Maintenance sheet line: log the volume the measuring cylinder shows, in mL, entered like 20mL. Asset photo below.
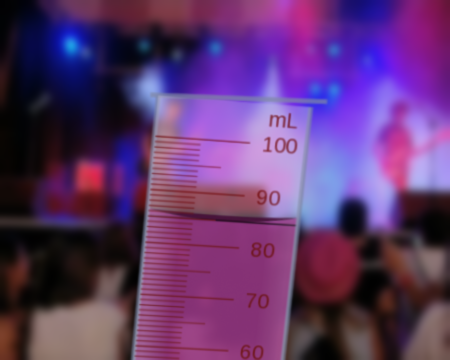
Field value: 85mL
